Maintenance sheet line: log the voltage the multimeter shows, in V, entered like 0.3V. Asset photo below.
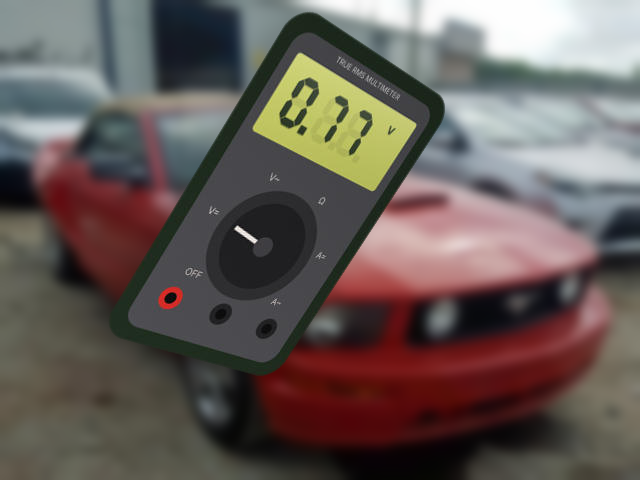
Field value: 0.77V
